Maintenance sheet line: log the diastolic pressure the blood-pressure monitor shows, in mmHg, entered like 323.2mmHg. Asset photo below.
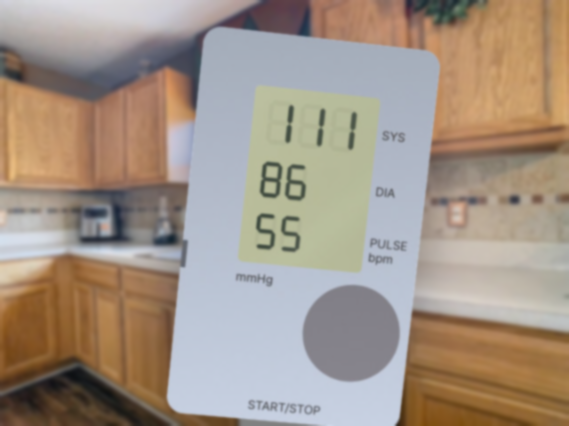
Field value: 86mmHg
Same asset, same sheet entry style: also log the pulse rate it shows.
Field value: 55bpm
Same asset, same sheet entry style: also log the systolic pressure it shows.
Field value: 111mmHg
